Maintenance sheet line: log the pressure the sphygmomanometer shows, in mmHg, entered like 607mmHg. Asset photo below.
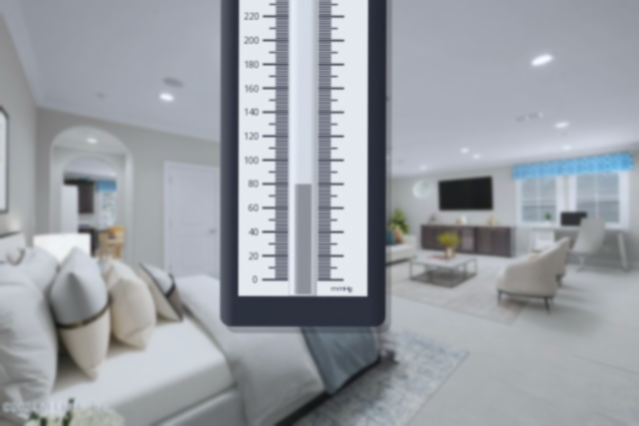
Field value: 80mmHg
